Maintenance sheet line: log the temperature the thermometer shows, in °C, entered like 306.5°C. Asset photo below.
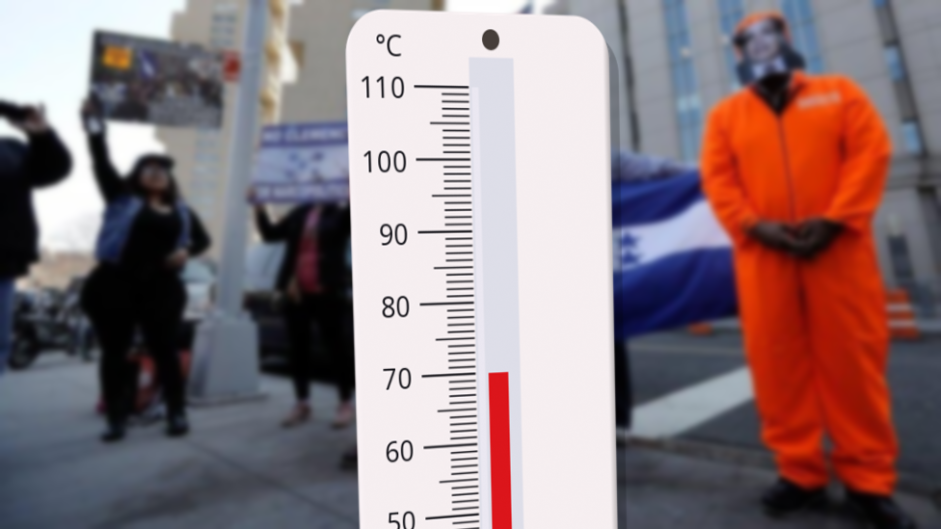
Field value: 70°C
